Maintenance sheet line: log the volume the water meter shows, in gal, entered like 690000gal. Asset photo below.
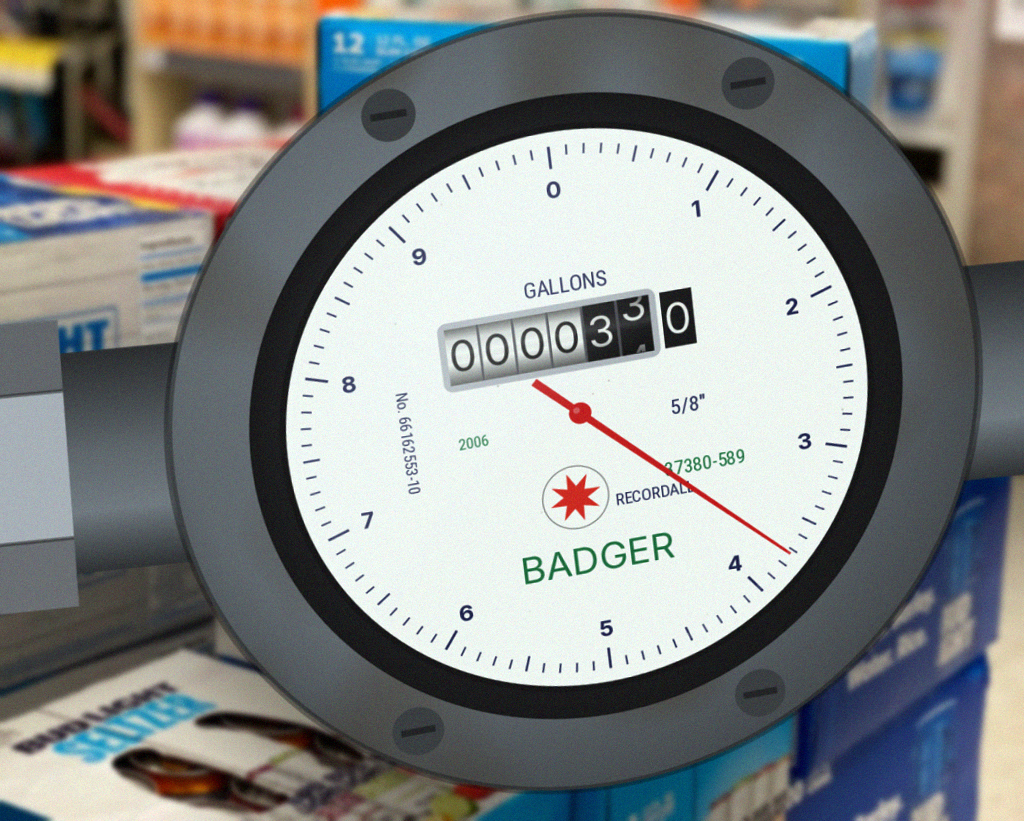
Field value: 333.7gal
